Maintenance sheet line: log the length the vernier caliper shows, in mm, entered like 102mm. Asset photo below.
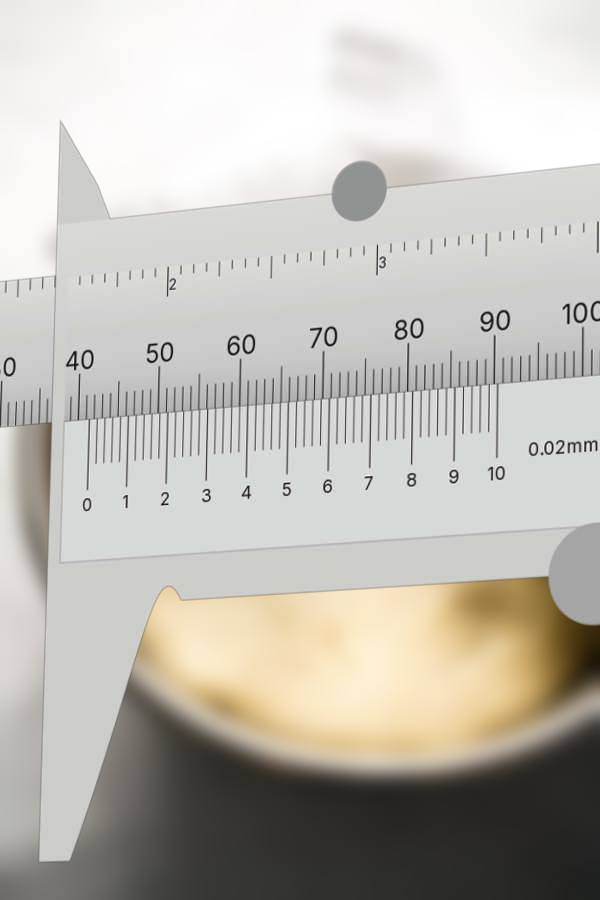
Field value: 41.4mm
